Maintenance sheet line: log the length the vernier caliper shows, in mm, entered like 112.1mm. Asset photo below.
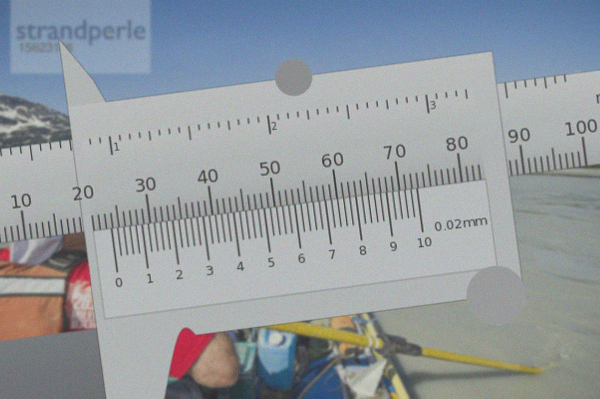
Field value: 23.8mm
